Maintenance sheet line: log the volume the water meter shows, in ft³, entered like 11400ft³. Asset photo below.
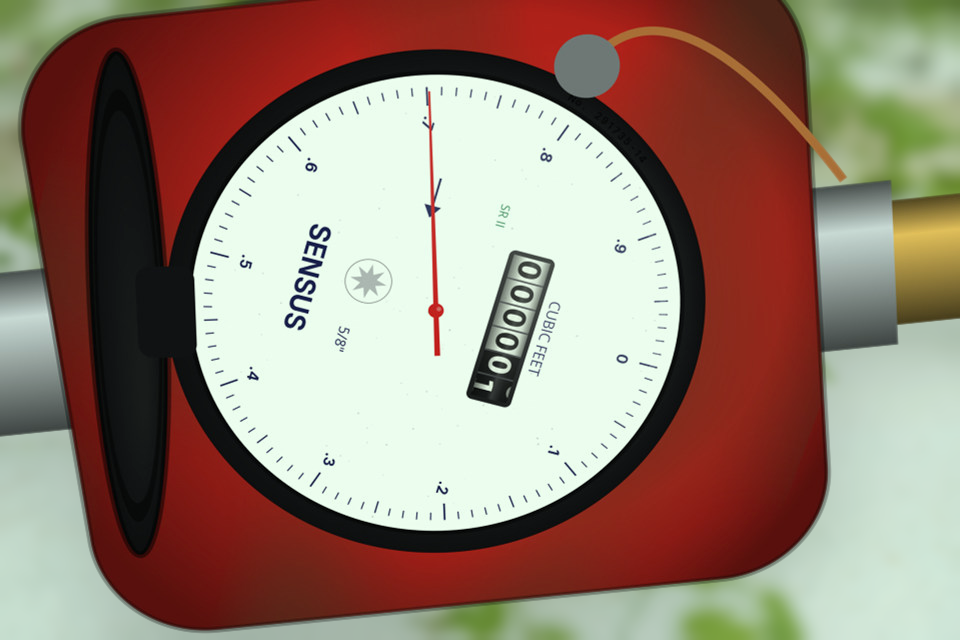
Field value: 0.70ft³
